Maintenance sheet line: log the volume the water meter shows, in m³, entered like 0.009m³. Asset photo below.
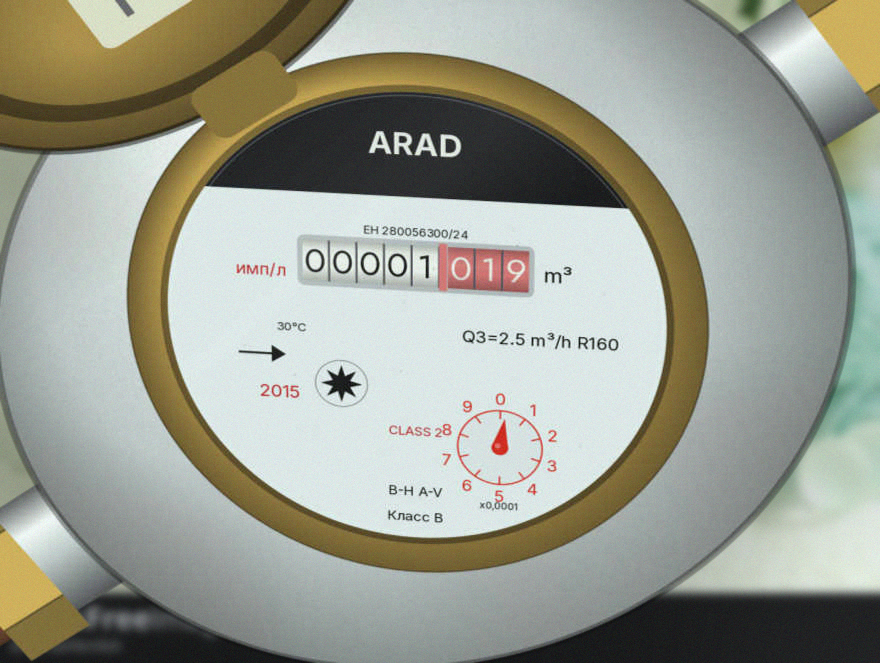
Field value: 1.0190m³
